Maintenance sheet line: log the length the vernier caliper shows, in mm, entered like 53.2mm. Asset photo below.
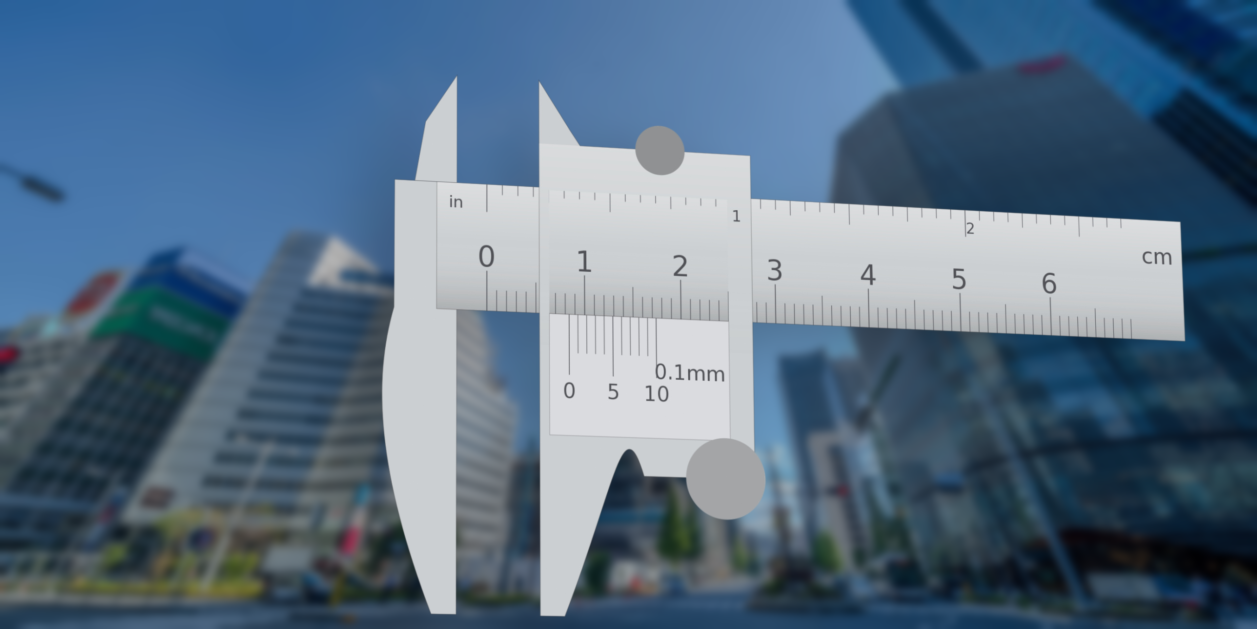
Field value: 8.4mm
